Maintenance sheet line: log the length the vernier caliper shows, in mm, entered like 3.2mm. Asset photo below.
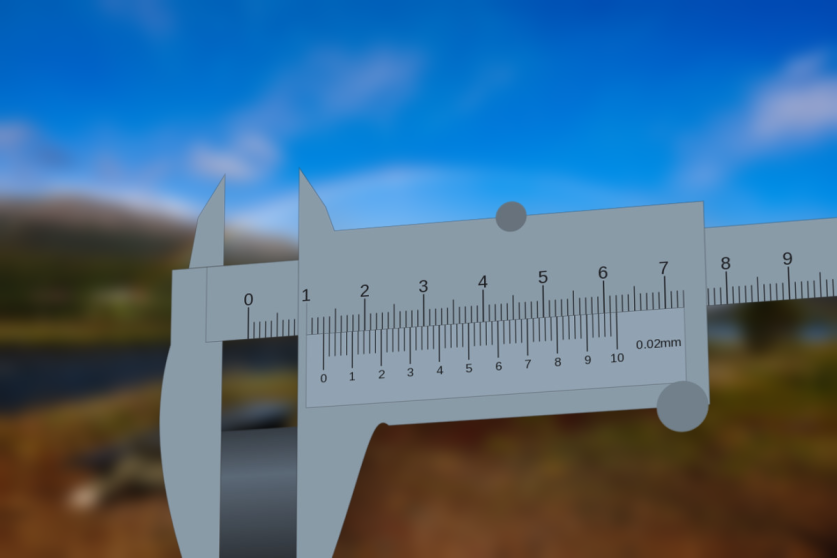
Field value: 13.0mm
